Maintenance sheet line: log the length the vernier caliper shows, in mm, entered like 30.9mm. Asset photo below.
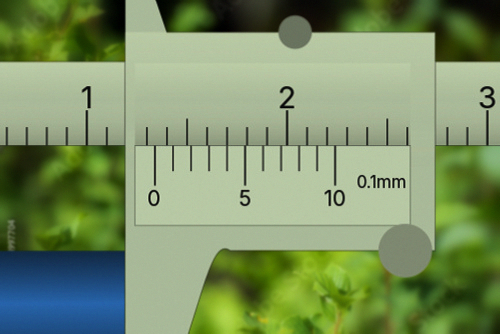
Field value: 13.4mm
